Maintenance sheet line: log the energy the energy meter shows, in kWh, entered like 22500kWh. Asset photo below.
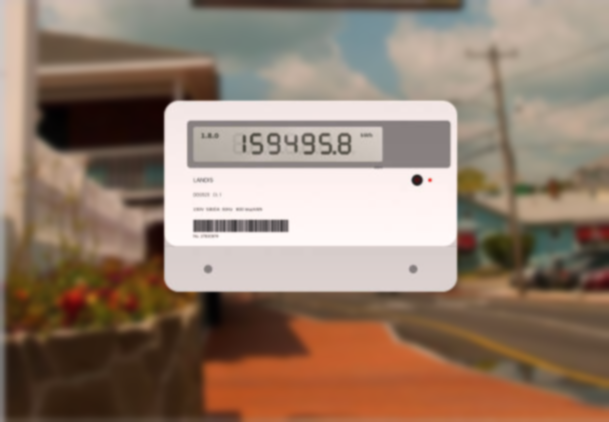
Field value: 159495.8kWh
